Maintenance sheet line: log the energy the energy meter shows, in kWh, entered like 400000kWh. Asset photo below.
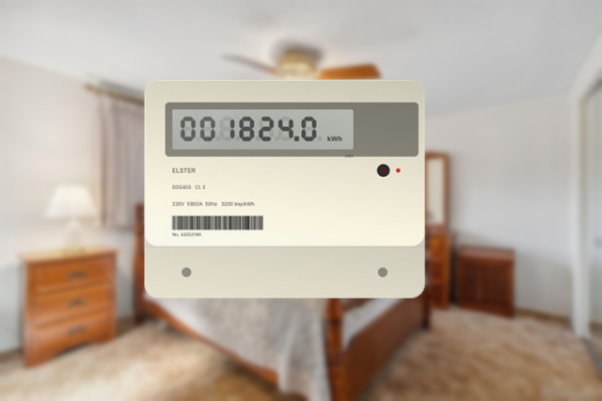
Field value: 1824.0kWh
